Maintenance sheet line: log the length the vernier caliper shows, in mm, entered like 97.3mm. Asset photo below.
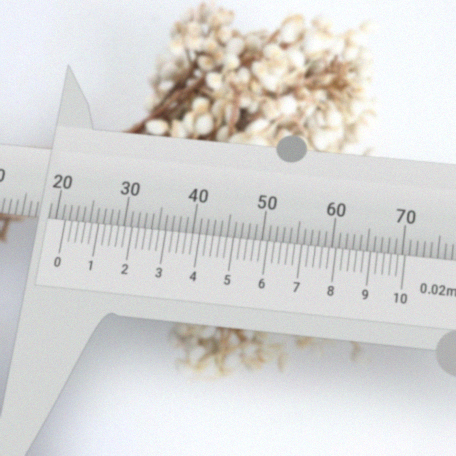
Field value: 21.4mm
